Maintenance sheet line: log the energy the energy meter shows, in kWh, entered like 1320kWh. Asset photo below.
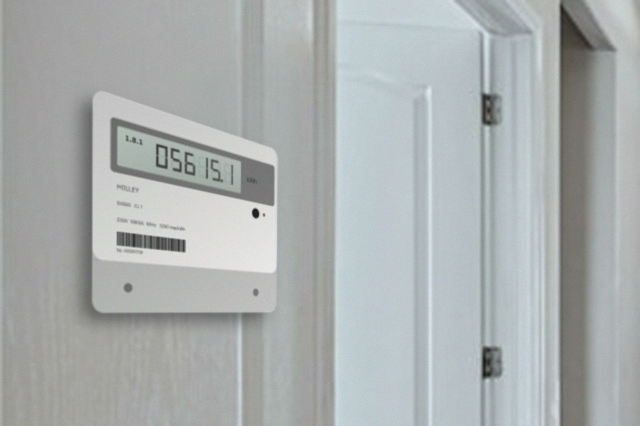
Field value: 5615.1kWh
